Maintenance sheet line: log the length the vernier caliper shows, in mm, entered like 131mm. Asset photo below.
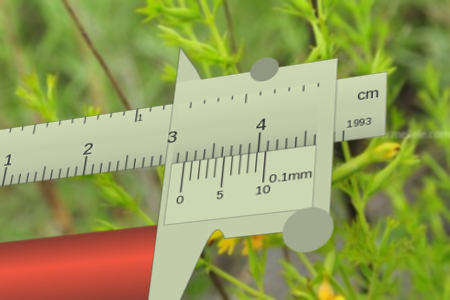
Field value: 31.8mm
